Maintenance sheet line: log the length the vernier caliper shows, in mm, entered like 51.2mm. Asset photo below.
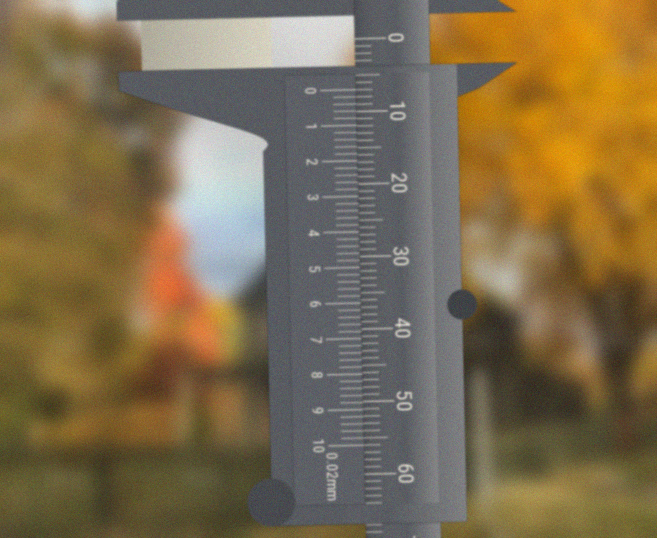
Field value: 7.0mm
